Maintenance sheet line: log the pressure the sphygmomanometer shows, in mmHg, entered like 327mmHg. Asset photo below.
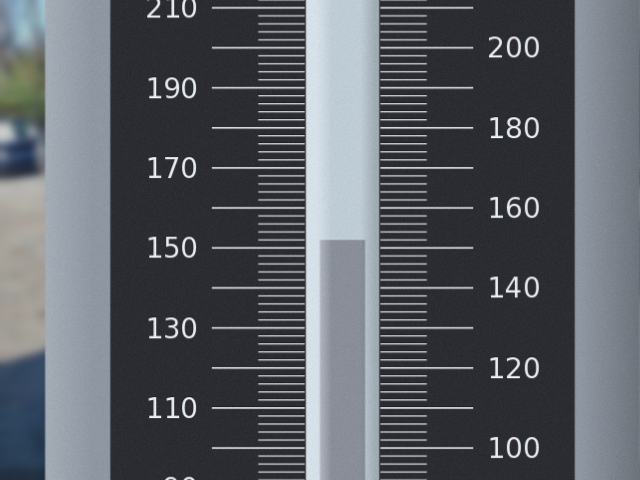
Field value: 152mmHg
